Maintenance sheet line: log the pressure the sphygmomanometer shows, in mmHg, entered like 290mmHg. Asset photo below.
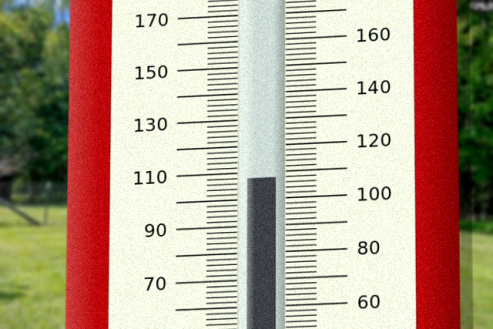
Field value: 108mmHg
